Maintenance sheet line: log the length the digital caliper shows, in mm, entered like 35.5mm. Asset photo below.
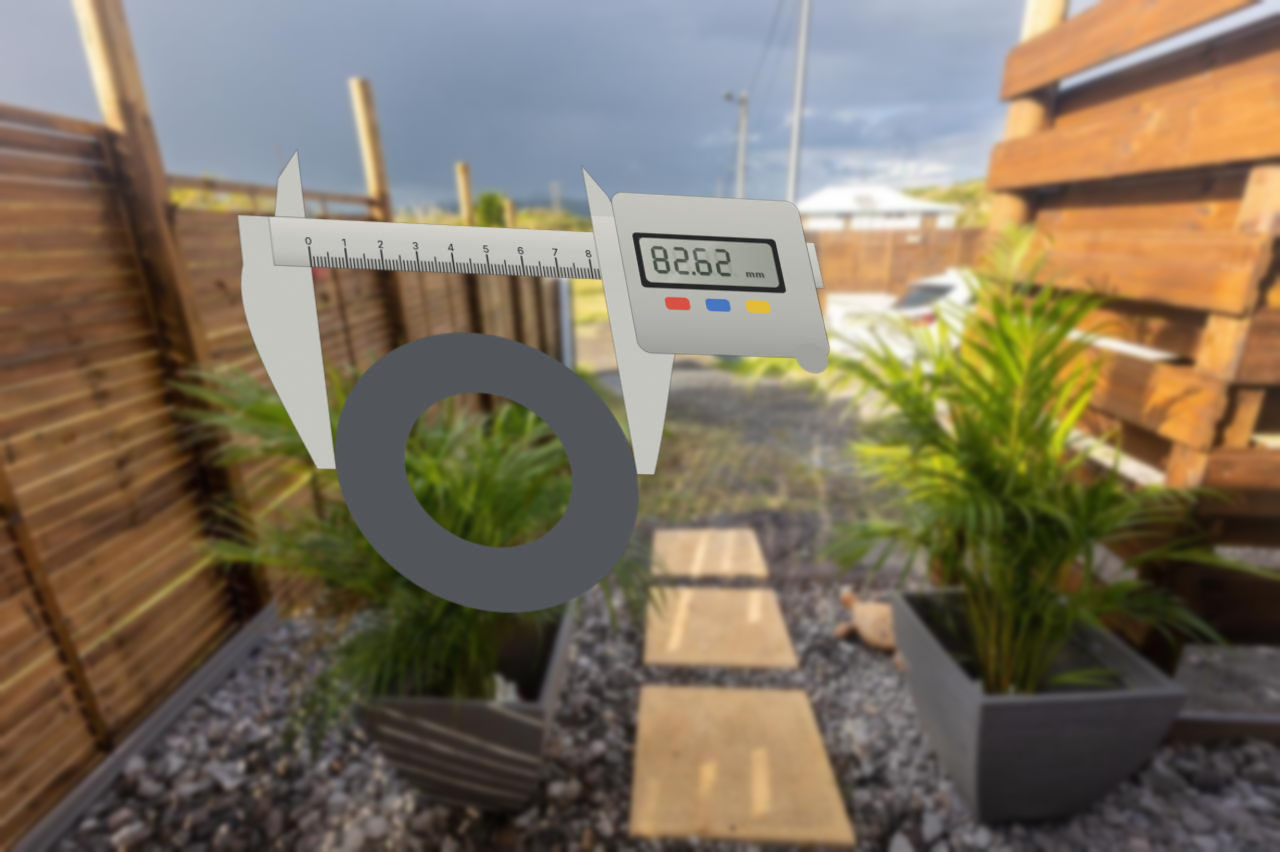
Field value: 82.62mm
